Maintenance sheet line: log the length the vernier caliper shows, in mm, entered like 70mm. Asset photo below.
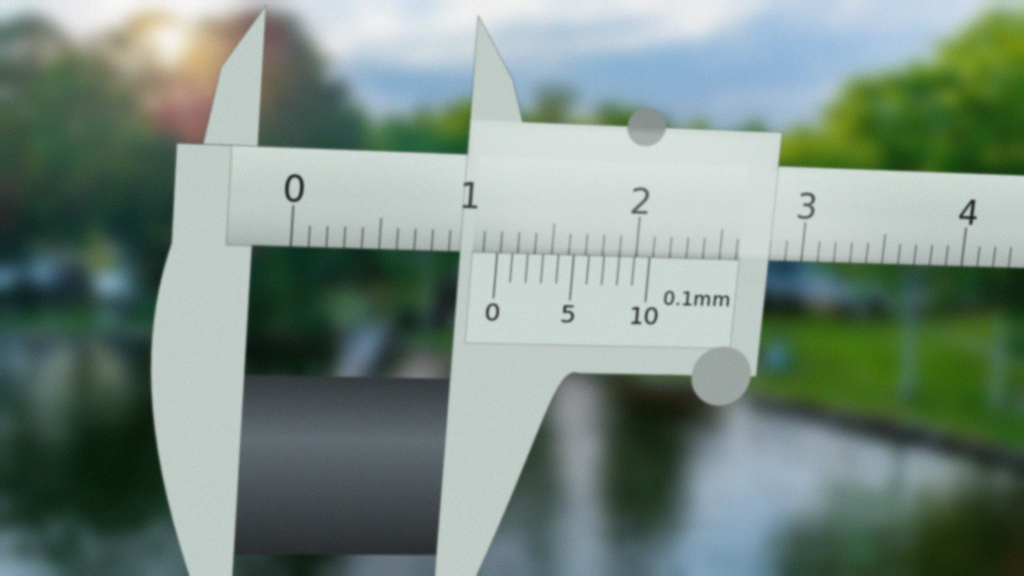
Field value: 11.8mm
